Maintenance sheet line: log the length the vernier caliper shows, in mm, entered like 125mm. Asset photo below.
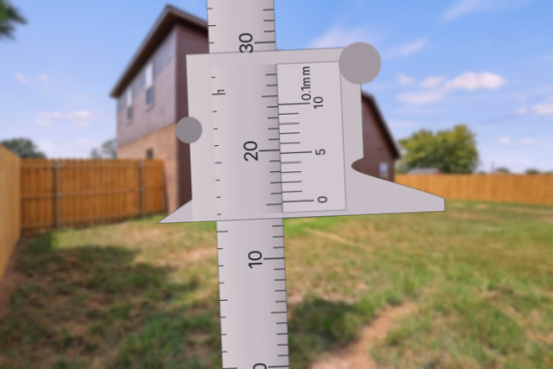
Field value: 15.2mm
